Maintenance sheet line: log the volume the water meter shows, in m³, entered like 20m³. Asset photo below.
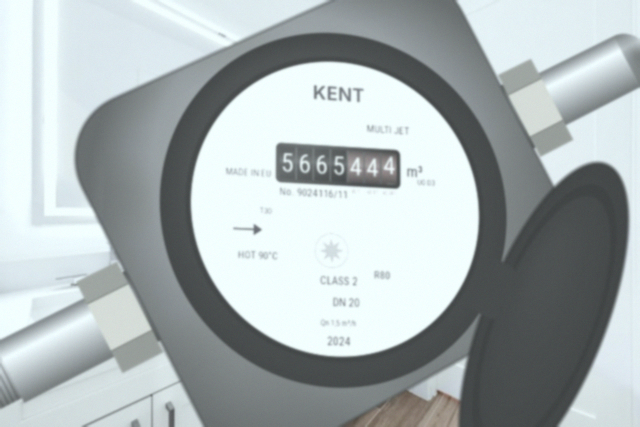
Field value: 5665.444m³
